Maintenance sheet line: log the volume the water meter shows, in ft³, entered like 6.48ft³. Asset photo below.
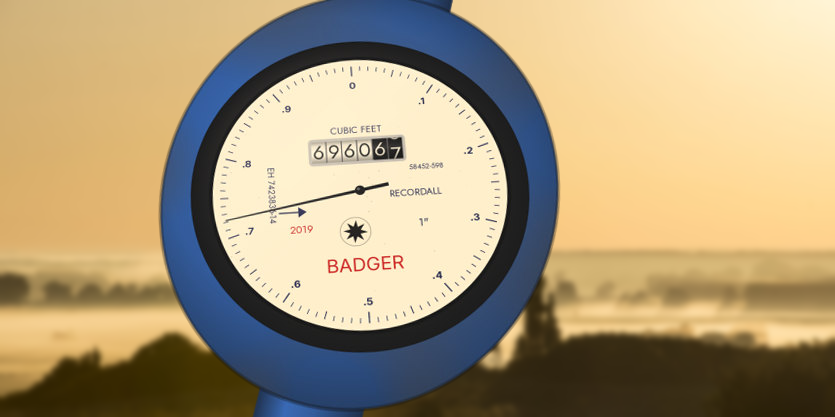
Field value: 696066.72ft³
